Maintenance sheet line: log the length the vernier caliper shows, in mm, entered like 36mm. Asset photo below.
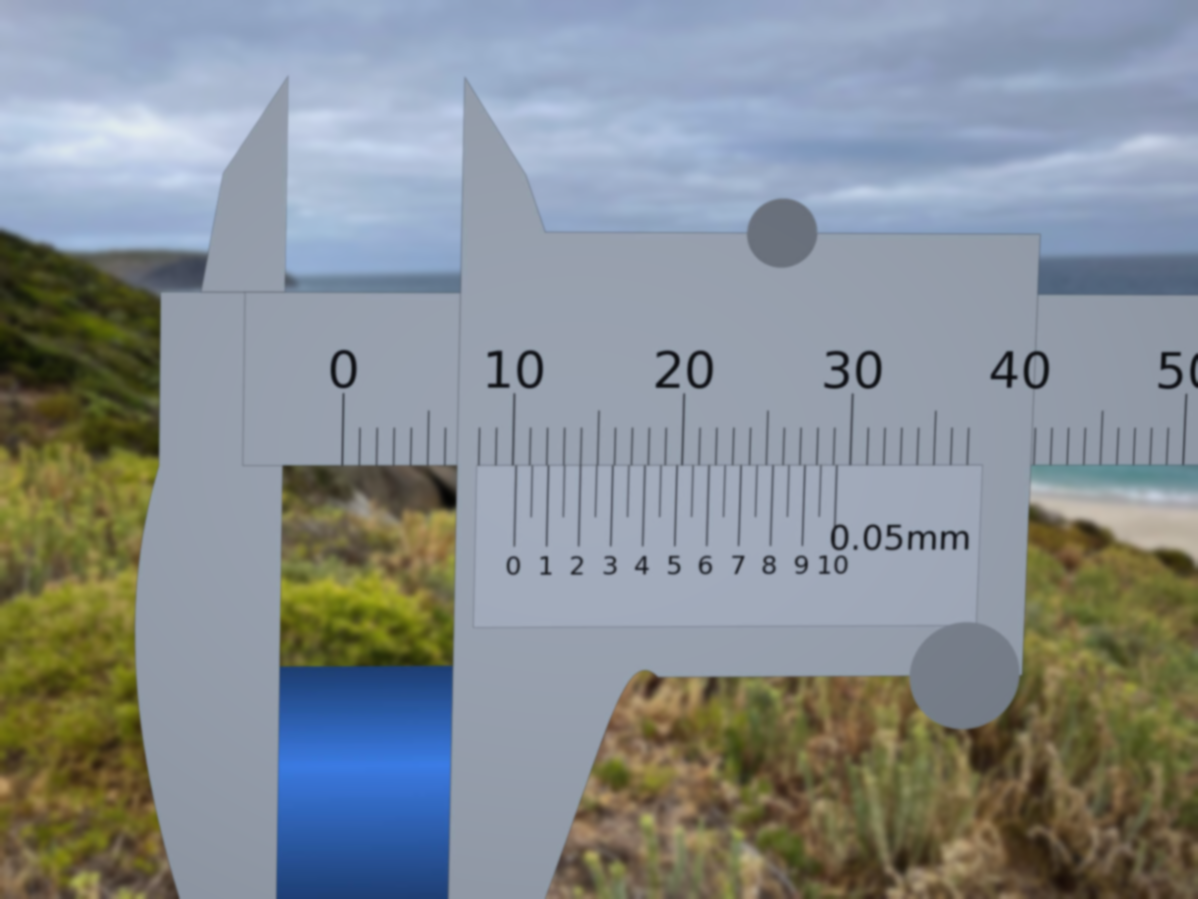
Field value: 10.2mm
